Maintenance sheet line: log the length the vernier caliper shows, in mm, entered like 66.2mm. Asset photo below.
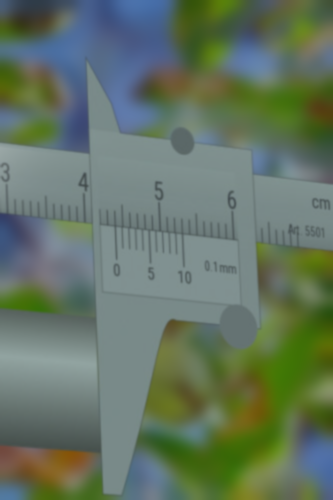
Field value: 44.0mm
